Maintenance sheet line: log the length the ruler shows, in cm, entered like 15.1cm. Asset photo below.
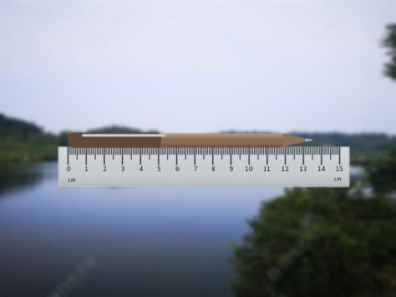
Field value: 13.5cm
